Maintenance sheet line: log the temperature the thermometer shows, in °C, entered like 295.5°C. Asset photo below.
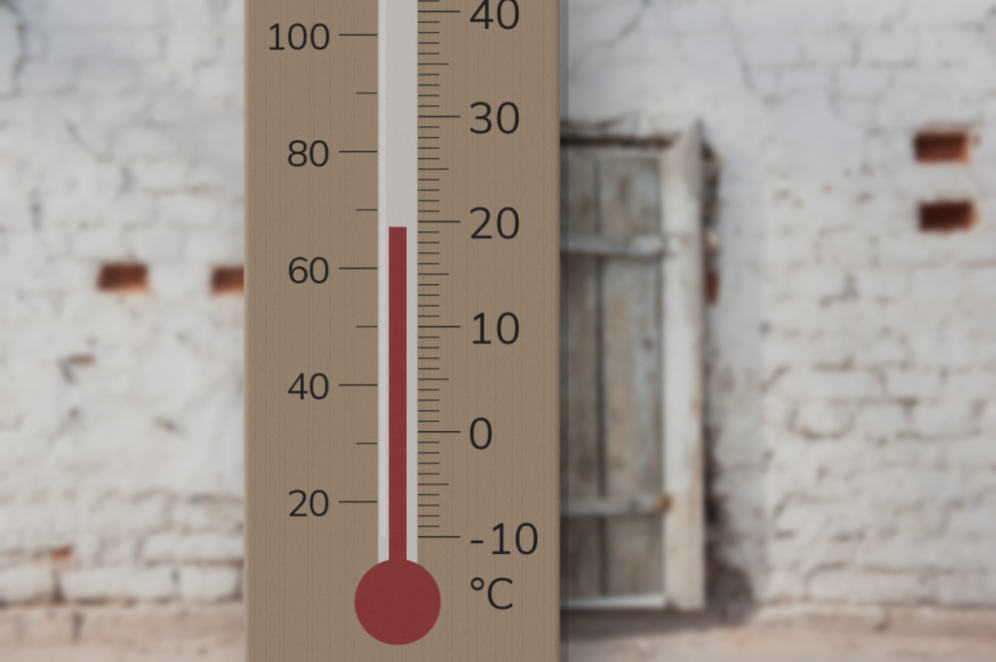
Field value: 19.5°C
